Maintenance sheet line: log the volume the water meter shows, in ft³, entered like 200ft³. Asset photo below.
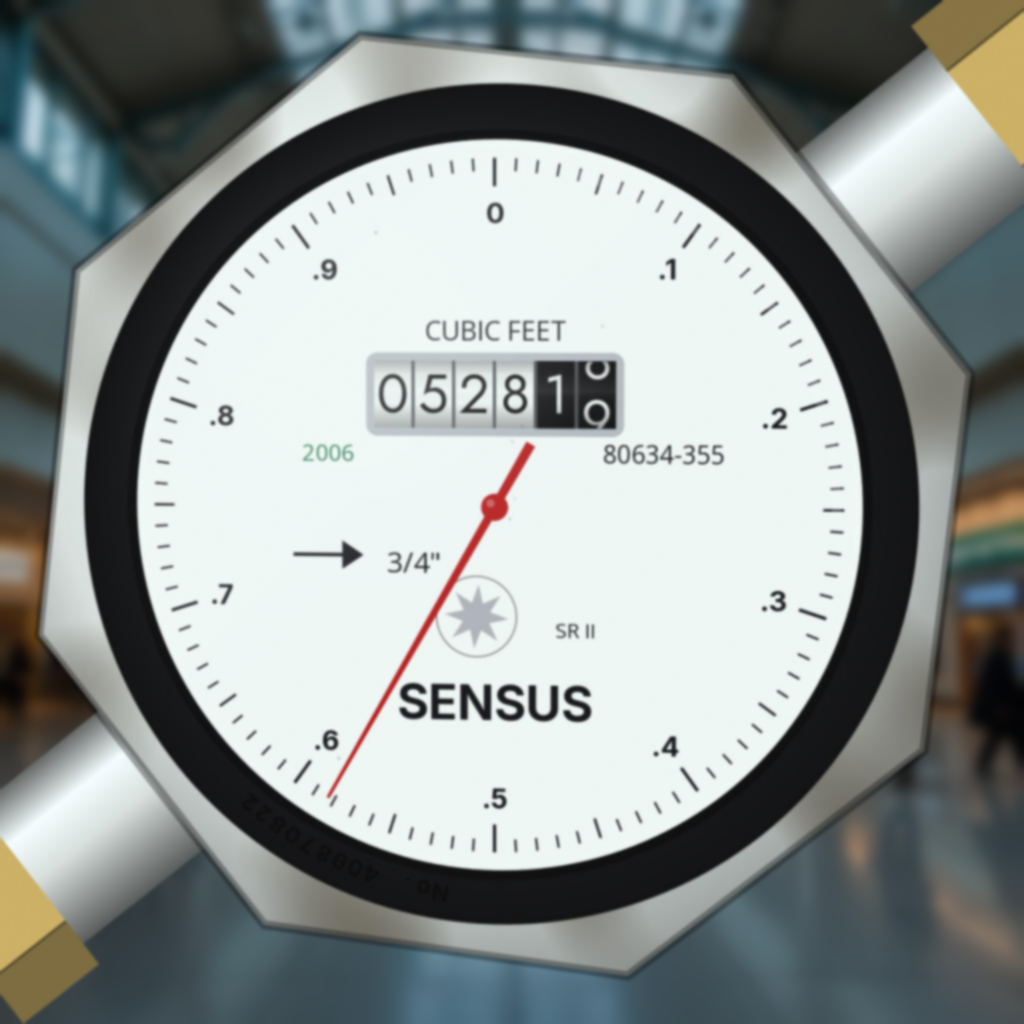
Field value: 52818.58ft³
